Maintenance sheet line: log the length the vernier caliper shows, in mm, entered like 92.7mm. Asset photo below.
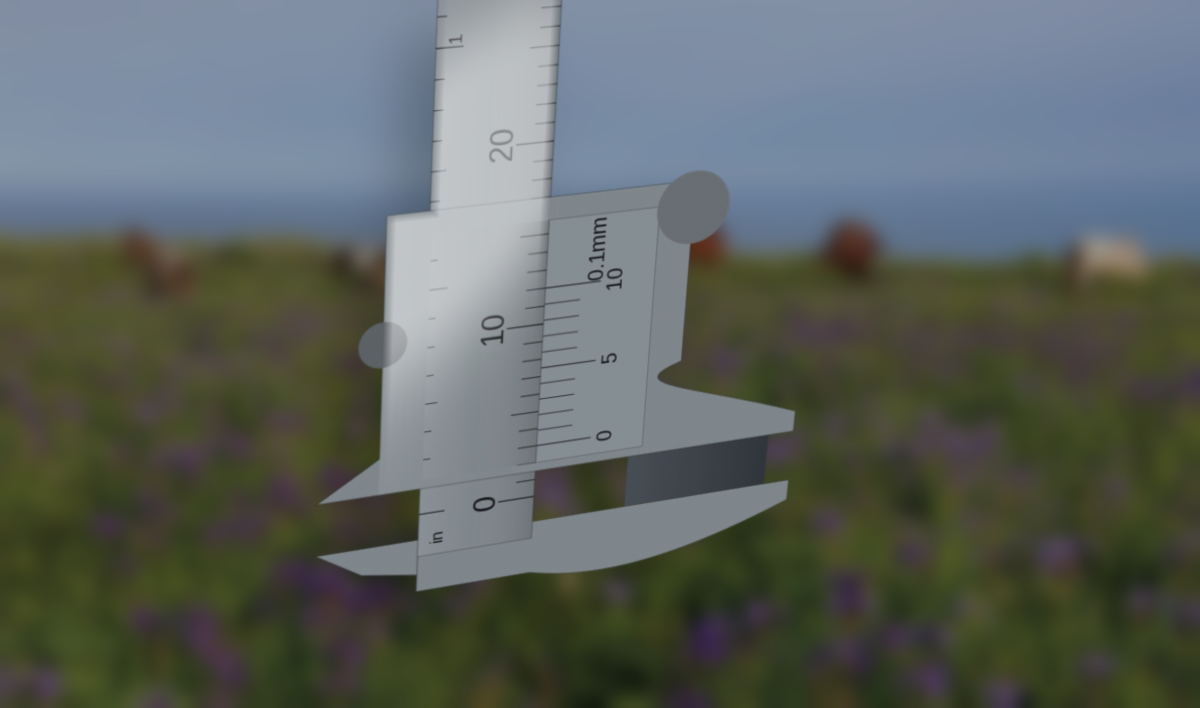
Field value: 3.0mm
